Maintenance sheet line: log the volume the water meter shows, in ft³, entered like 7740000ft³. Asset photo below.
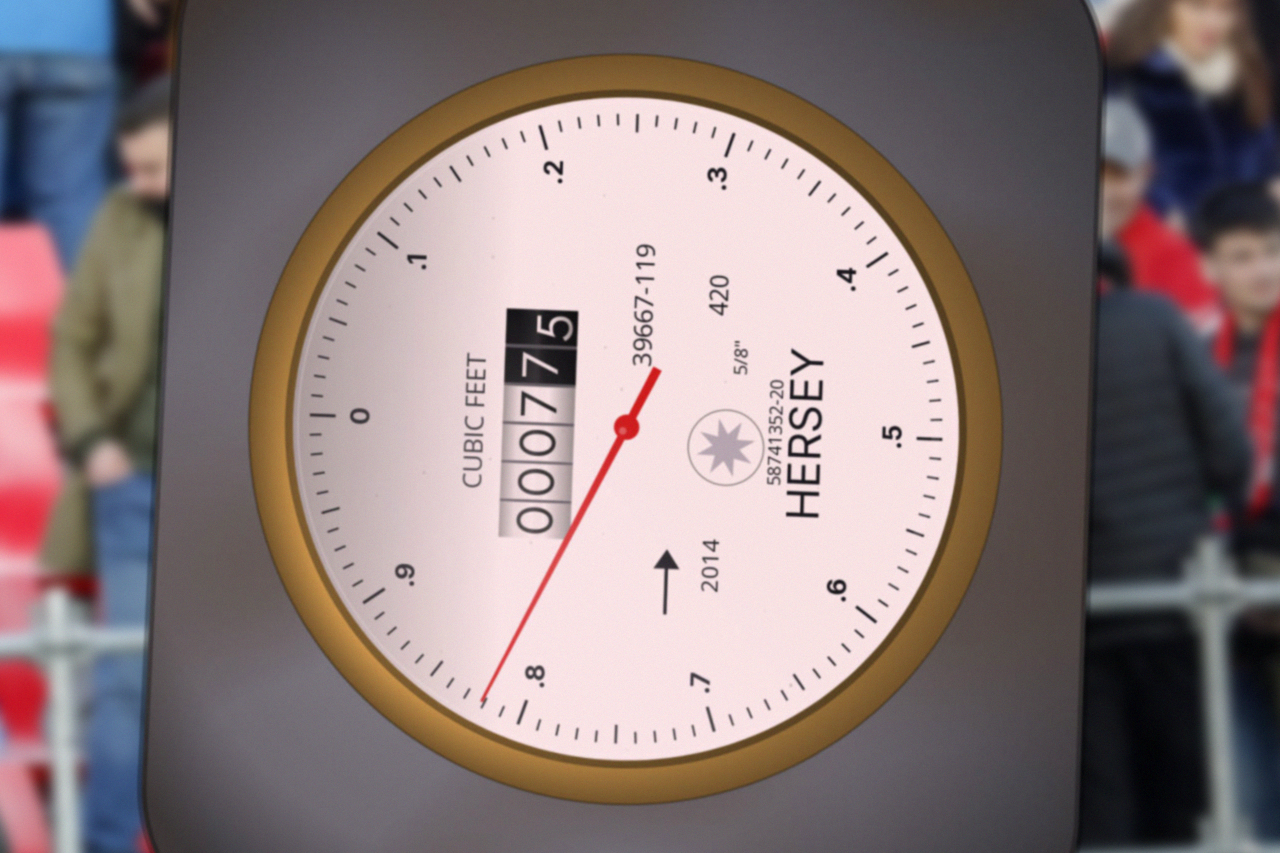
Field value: 774.82ft³
